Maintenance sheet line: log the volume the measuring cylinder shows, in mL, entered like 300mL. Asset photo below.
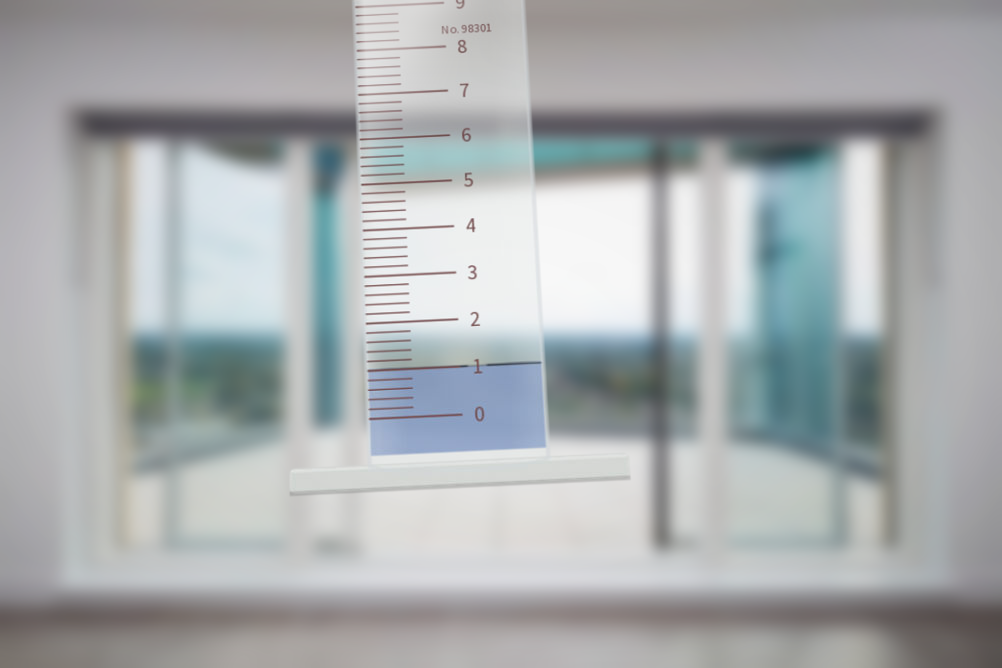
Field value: 1mL
